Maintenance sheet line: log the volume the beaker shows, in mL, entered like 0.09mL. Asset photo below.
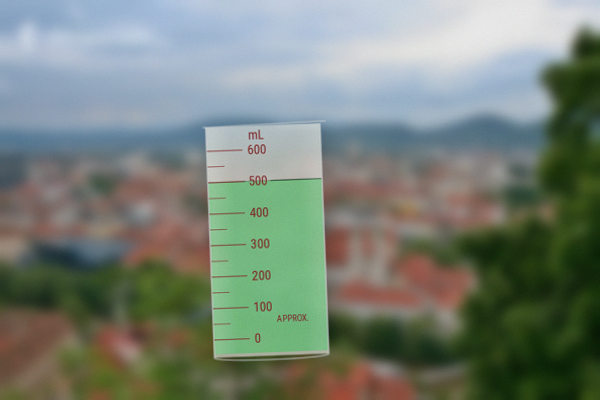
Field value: 500mL
